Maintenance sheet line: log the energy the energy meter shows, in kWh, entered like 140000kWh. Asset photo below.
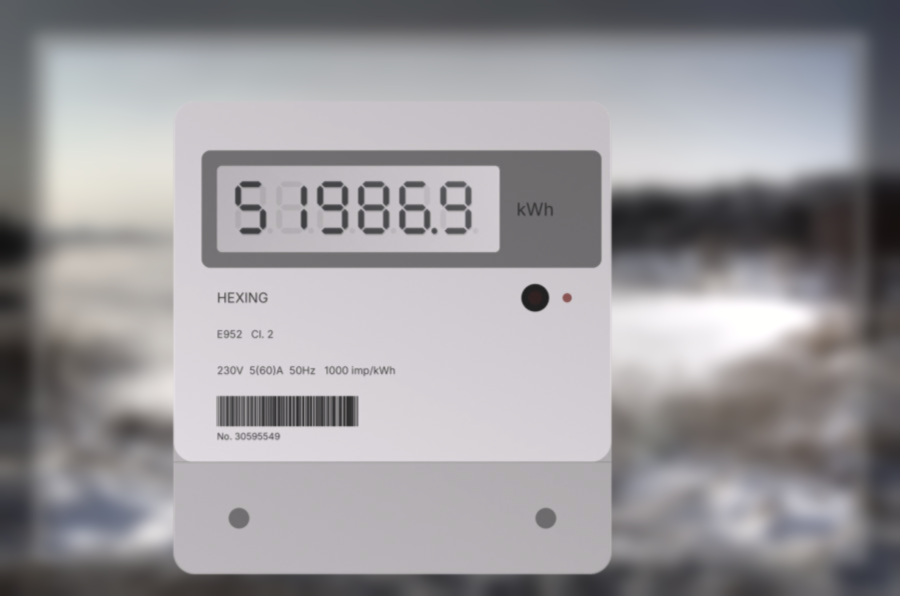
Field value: 51986.9kWh
